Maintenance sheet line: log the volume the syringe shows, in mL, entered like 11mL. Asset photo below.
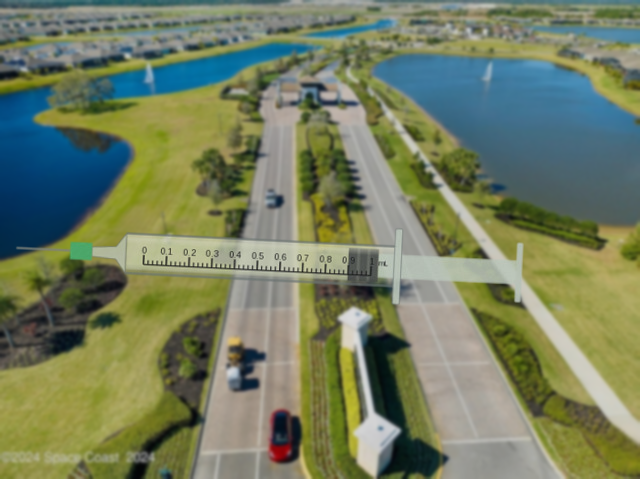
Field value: 0.9mL
